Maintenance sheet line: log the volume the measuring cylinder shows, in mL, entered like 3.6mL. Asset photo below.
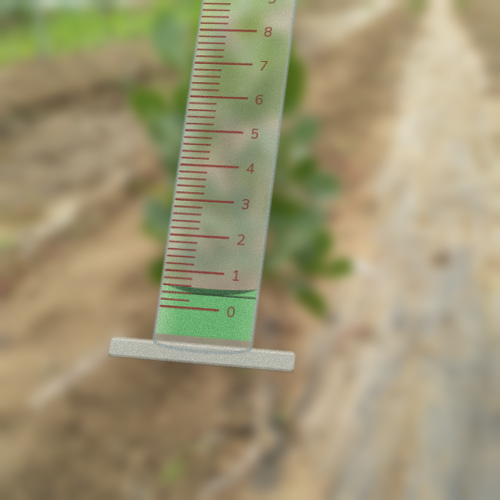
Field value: 0.4mL
